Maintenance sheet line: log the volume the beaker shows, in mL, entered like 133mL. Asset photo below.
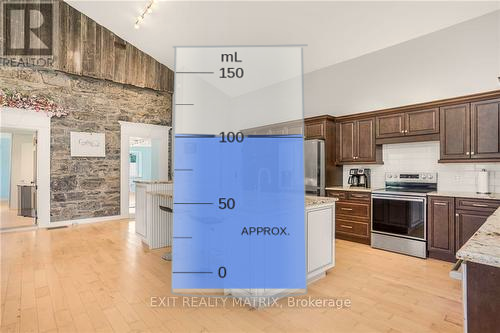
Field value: 100mL
